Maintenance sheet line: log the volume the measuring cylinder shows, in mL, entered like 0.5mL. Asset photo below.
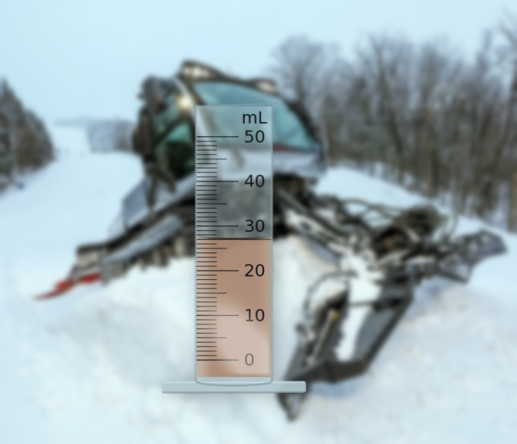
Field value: 27mL
